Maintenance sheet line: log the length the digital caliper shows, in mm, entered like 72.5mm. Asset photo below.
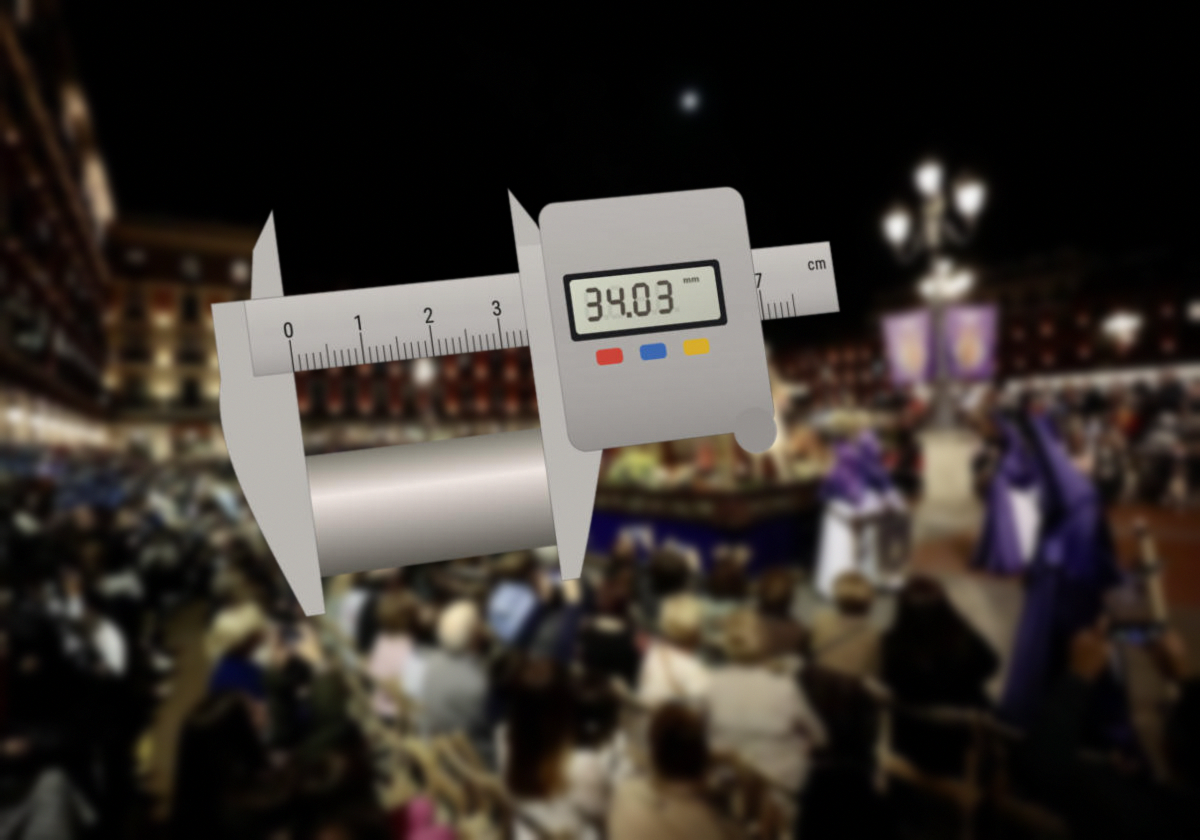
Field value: 34.03mm
